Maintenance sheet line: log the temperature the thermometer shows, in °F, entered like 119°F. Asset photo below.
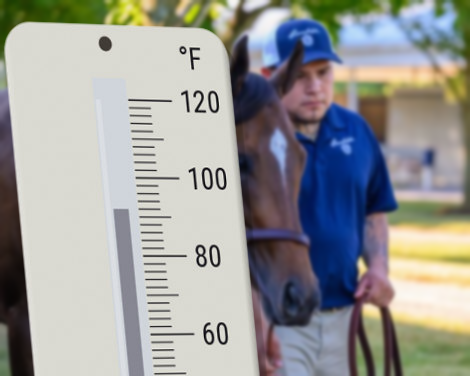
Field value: 92°F
